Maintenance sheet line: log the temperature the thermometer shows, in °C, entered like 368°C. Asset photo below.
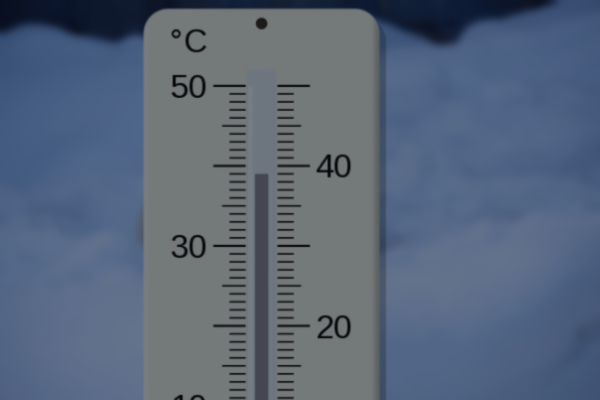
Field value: 39°C
